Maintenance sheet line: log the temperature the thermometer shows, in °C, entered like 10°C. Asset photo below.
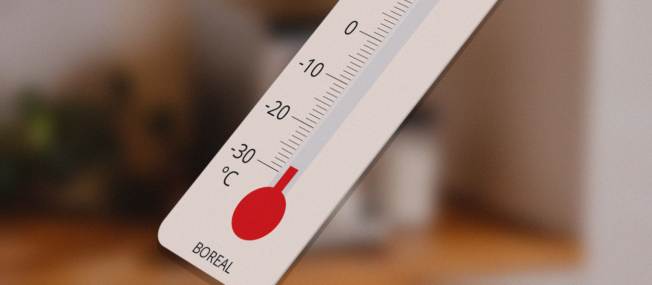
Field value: -28°C
